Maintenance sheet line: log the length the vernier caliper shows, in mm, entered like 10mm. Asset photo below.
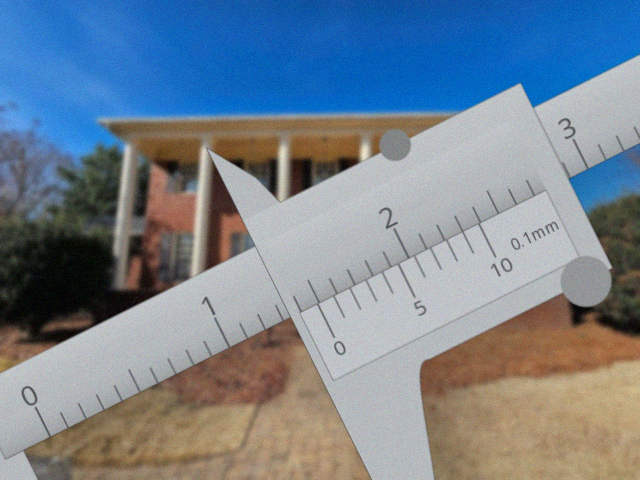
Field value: 14.9mm
